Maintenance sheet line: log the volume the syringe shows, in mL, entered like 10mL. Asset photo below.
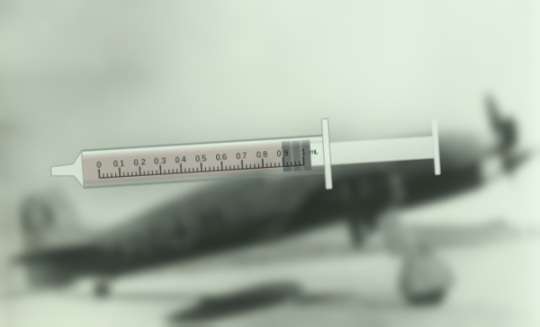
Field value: 0.9mL
